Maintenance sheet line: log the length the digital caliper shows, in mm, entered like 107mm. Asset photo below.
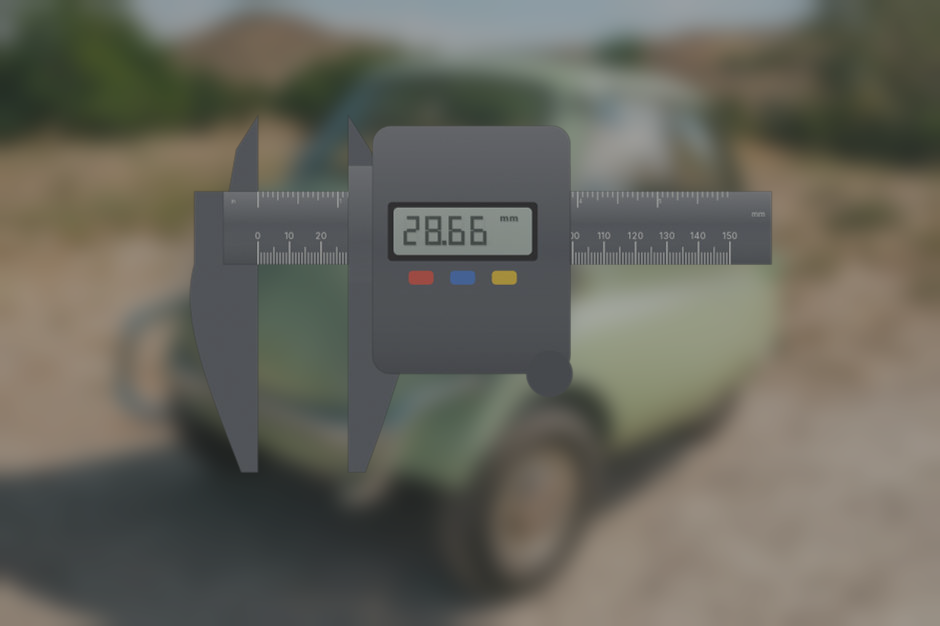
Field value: 28.66mm
